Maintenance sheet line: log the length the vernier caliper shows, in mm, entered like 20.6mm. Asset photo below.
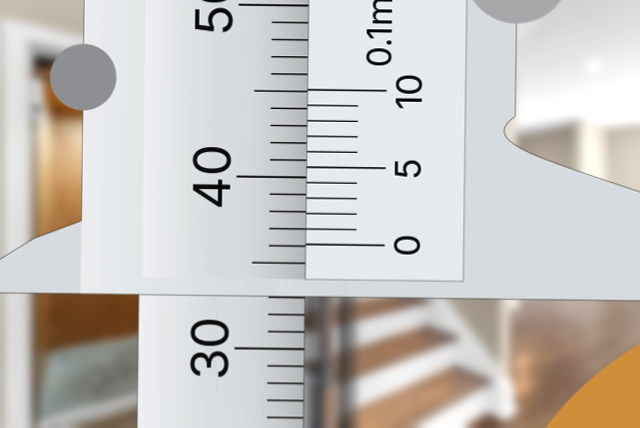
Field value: 36.1mm
